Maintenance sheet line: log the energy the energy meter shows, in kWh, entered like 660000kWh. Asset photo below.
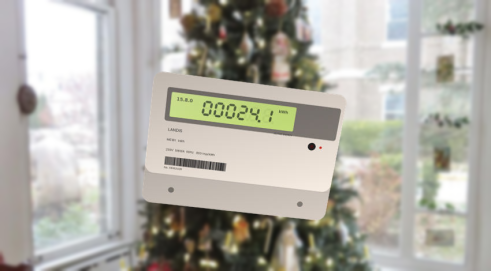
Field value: 24.1kWh
